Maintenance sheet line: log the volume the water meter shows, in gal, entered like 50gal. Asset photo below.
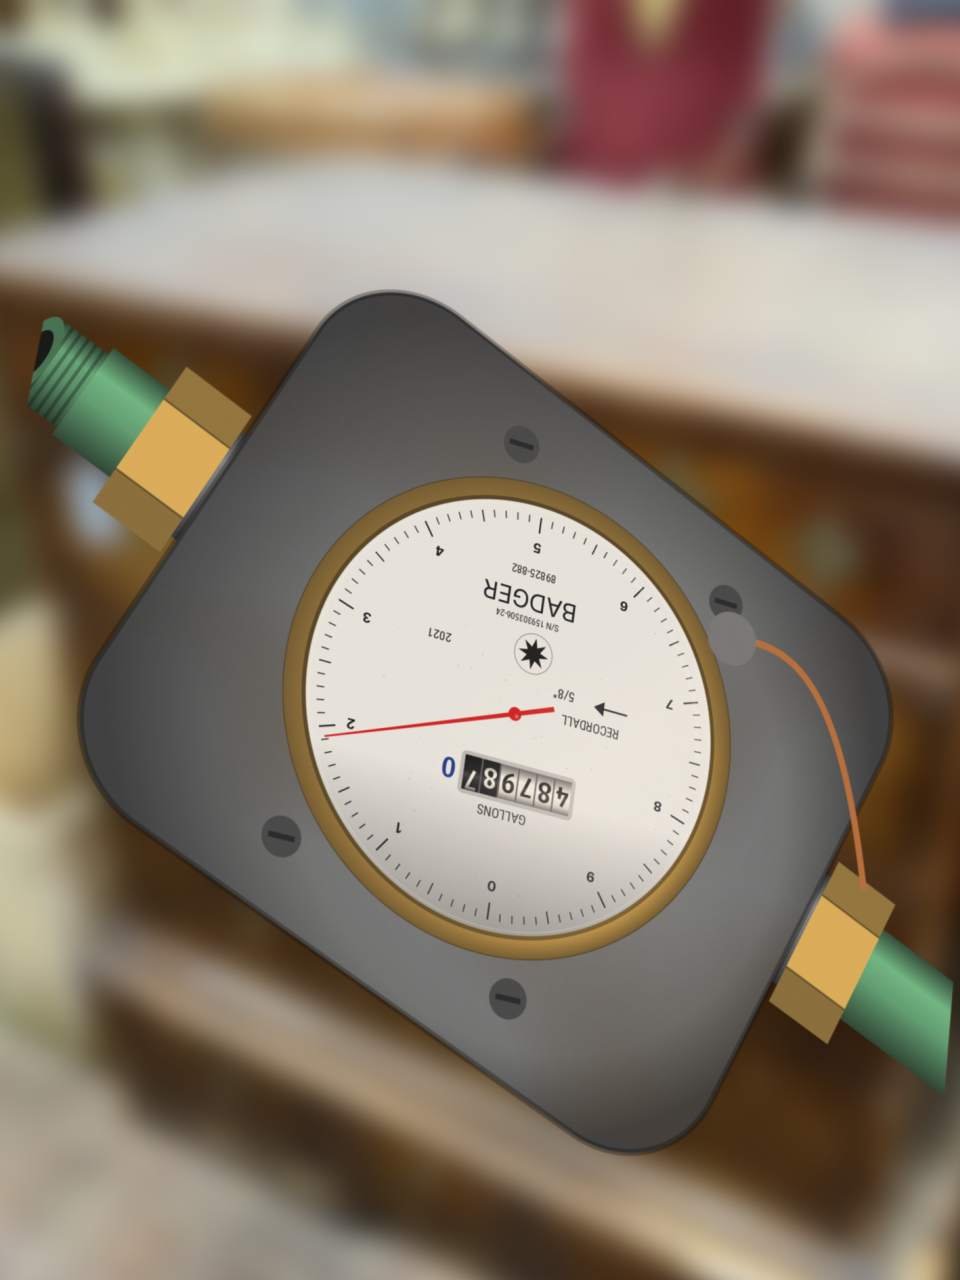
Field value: 4879871.9gal
